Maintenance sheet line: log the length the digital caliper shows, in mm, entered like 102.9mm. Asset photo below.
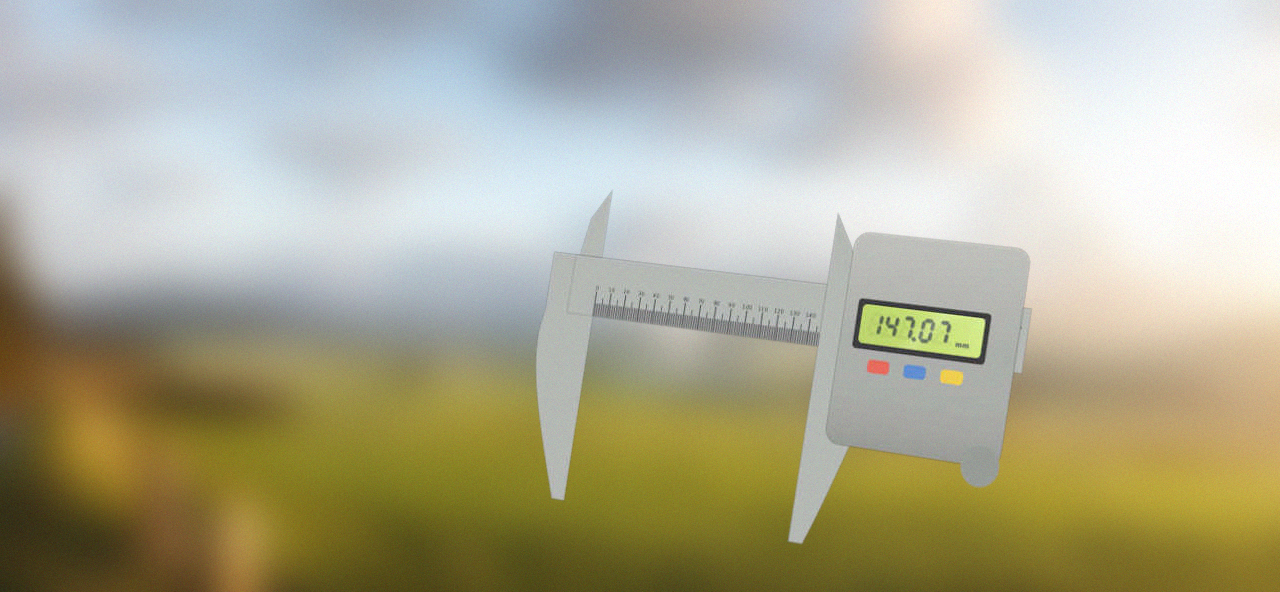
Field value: 147.07mm
